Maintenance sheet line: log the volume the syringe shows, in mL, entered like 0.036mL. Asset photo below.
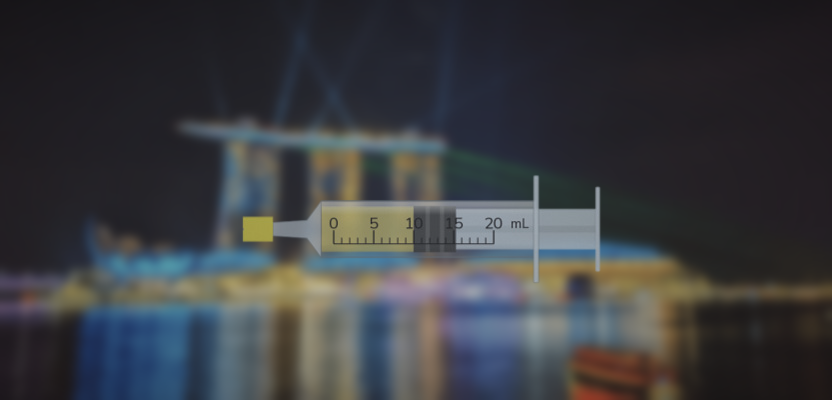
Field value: 10mL
